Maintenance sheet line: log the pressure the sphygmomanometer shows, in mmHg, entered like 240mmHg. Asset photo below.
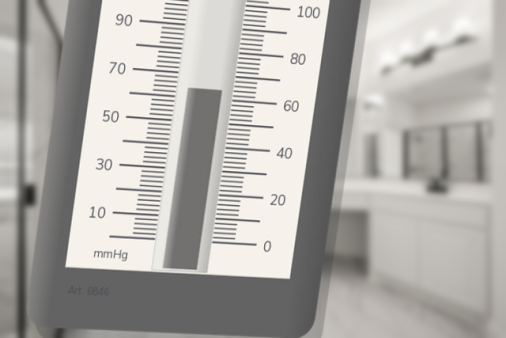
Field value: 64mmHg
